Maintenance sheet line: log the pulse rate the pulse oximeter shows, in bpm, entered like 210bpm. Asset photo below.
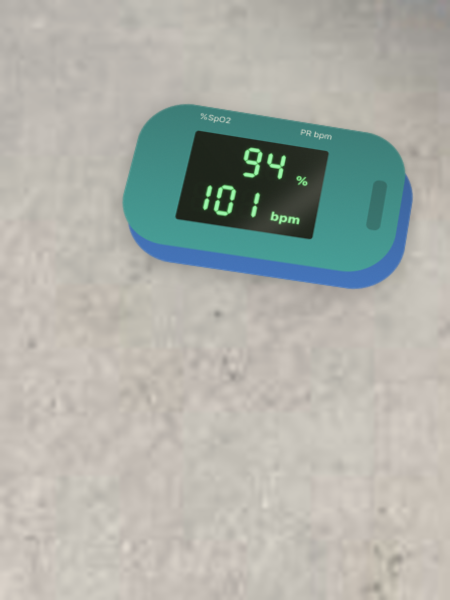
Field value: 101bpm
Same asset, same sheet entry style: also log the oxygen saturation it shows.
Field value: 94%
